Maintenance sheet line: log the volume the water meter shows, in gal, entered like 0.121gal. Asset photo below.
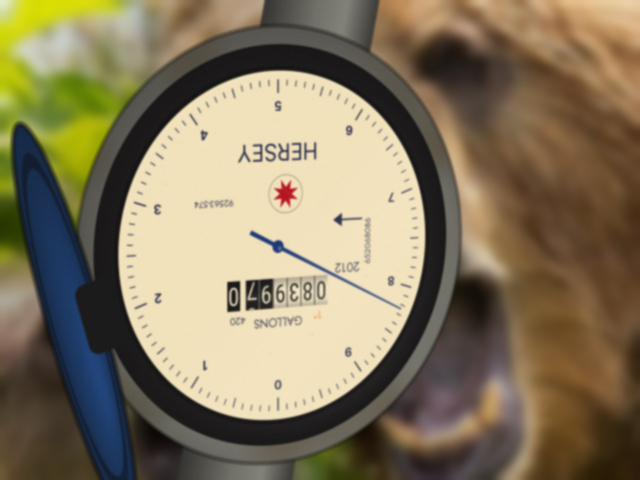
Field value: 839968.2gal
